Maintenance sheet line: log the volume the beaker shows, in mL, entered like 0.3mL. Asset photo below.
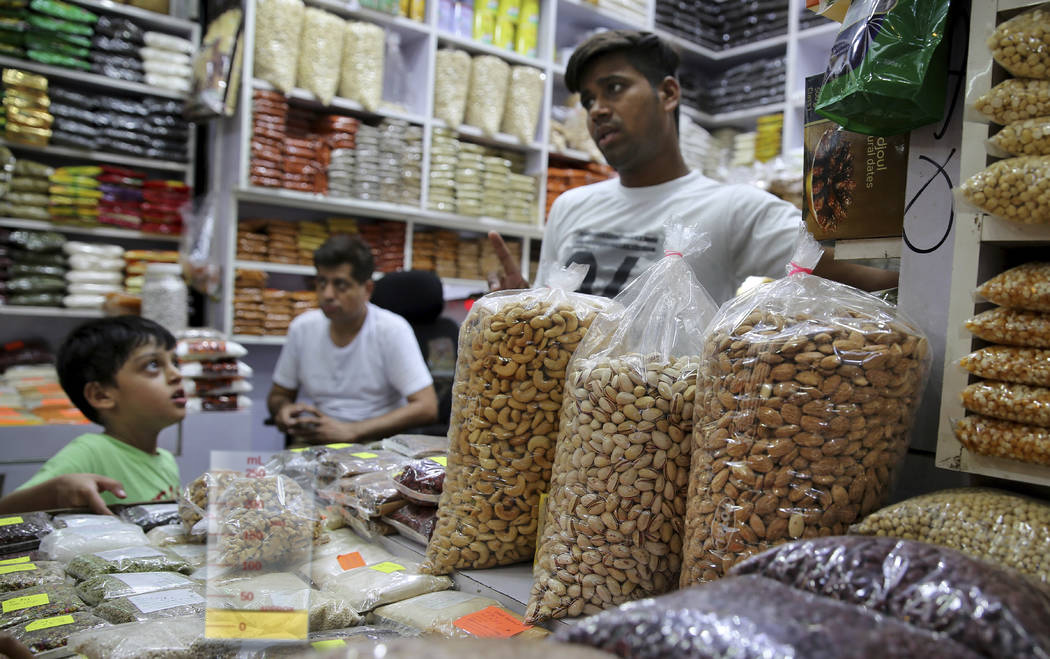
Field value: 25mL
